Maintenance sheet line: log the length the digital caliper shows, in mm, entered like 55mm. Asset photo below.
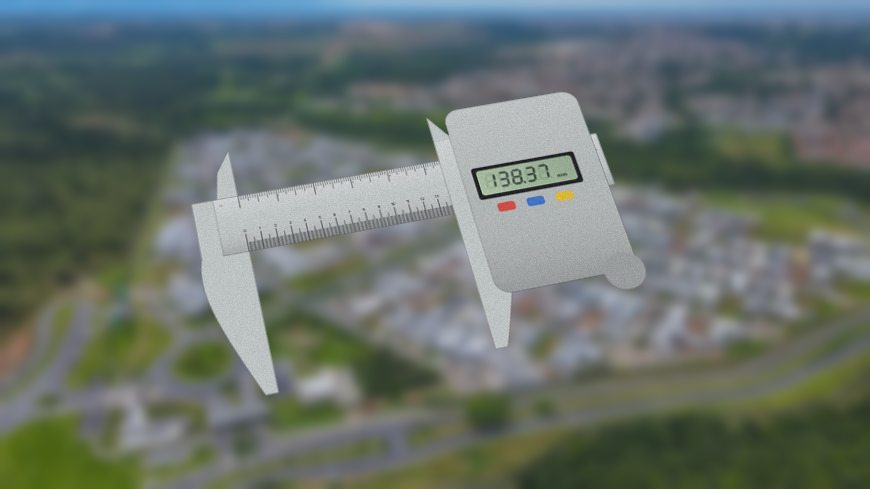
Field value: 138.37mm
